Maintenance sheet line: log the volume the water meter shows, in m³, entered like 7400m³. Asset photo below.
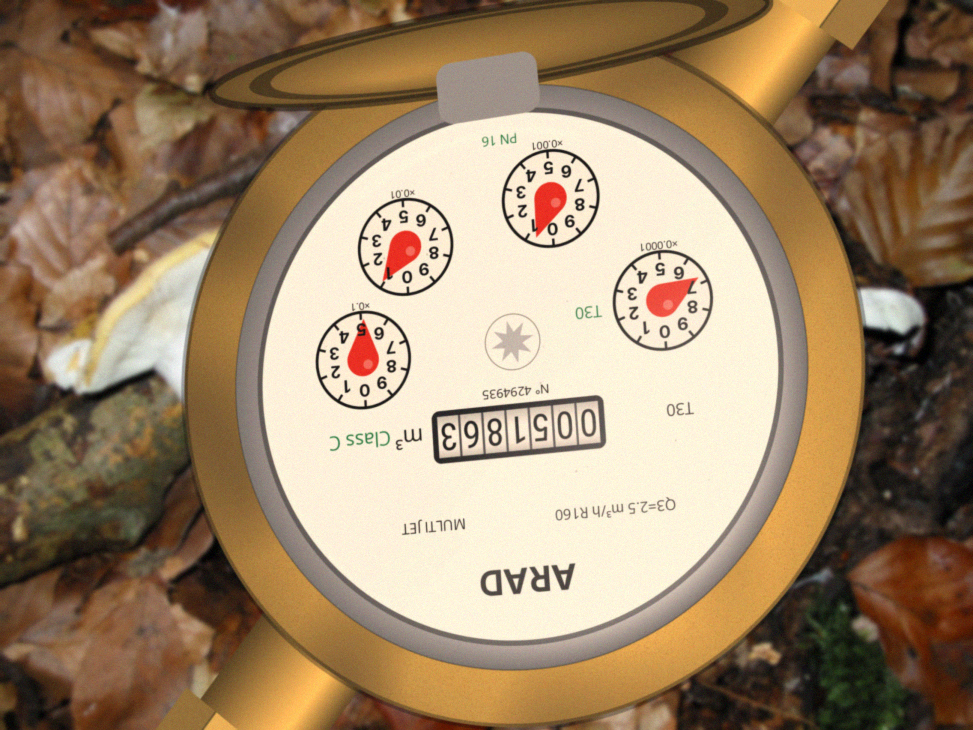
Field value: 51863.5106m³
